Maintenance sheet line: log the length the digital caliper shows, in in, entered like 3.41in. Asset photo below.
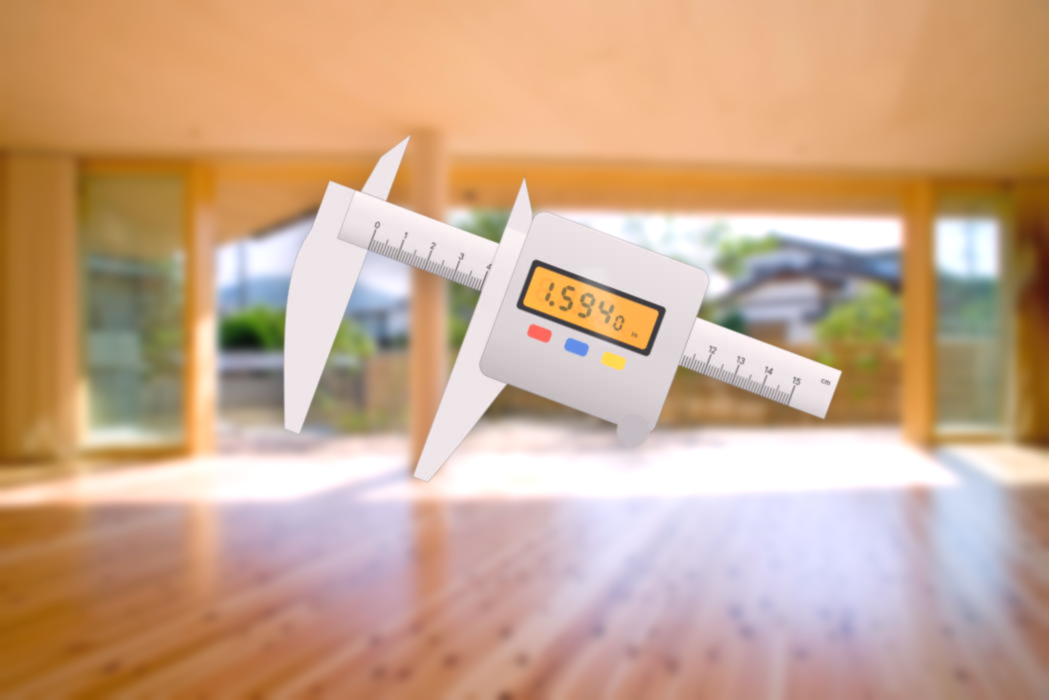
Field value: 1.5940in
